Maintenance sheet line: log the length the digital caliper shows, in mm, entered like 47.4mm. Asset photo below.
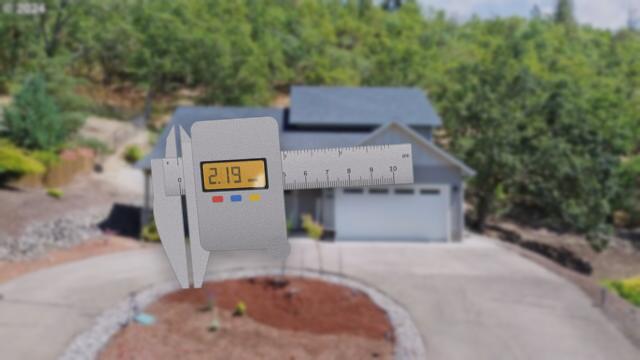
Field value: 2.19mm
